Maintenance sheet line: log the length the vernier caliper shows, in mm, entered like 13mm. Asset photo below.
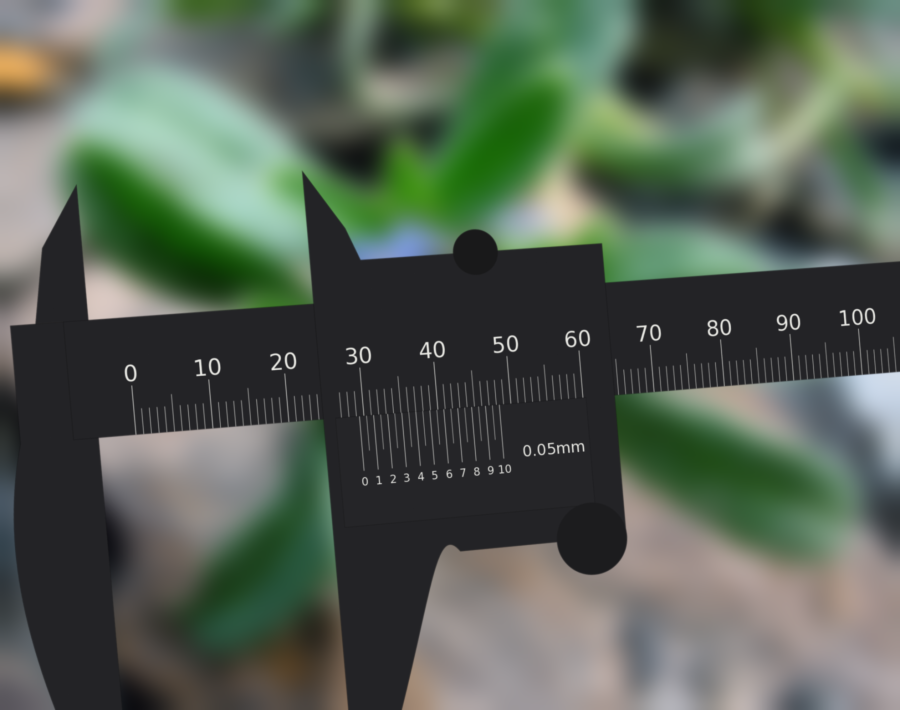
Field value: 29.4mm
